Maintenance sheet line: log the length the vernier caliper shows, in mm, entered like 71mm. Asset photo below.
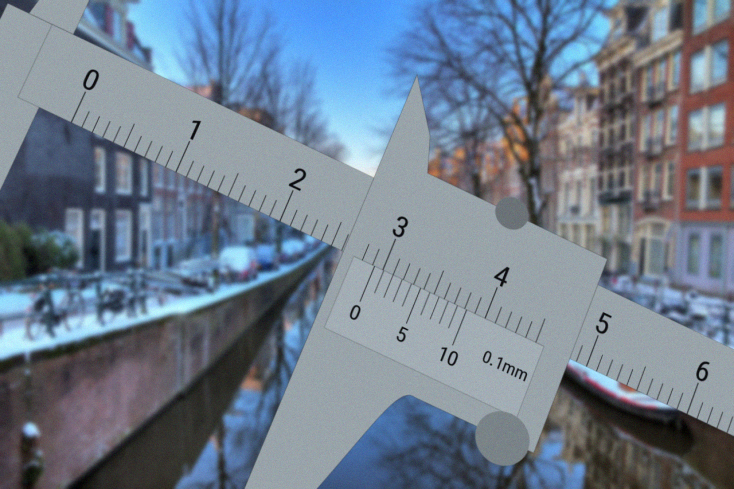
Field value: 29.2mm
